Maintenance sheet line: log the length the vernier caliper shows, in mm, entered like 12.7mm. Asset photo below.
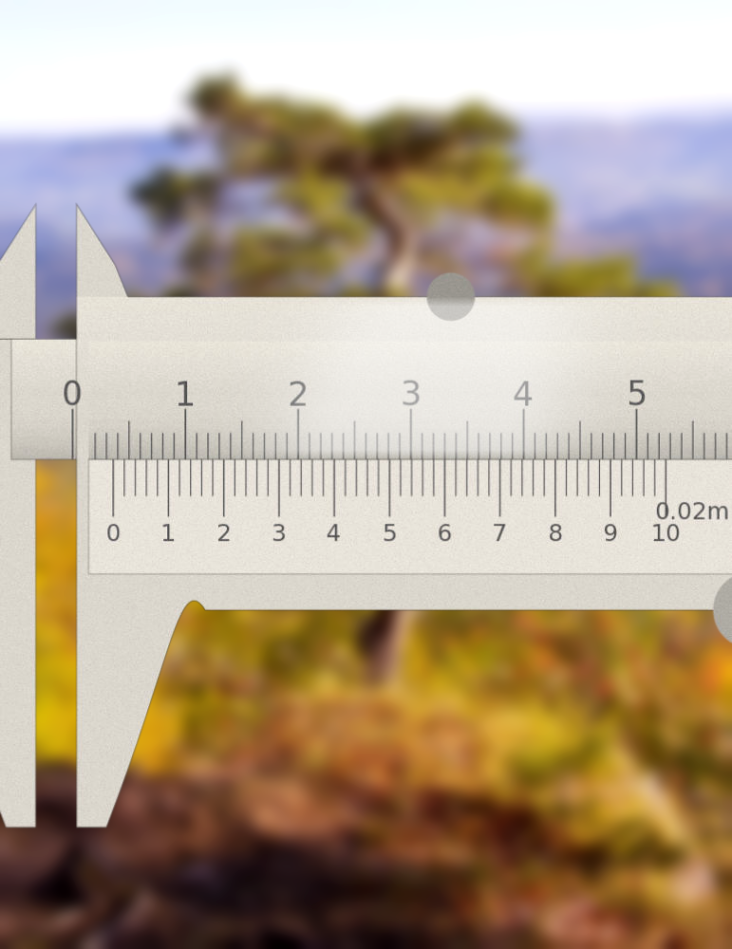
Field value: 3.6mm
